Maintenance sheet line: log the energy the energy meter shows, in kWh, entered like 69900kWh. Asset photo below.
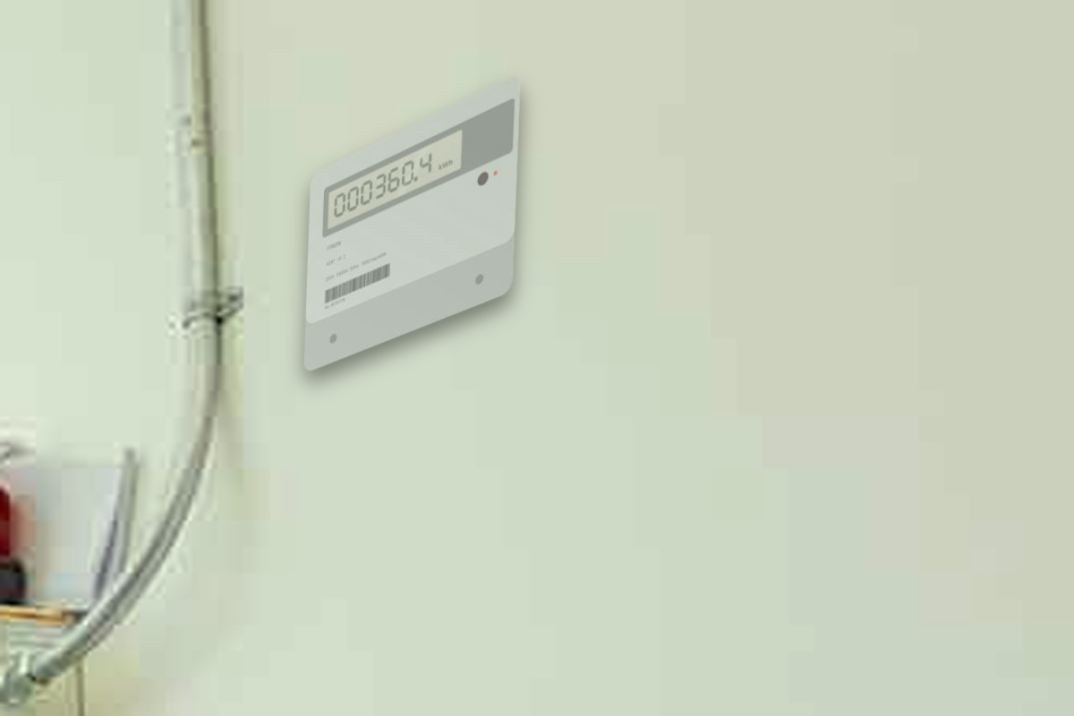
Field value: 360.4kWh
